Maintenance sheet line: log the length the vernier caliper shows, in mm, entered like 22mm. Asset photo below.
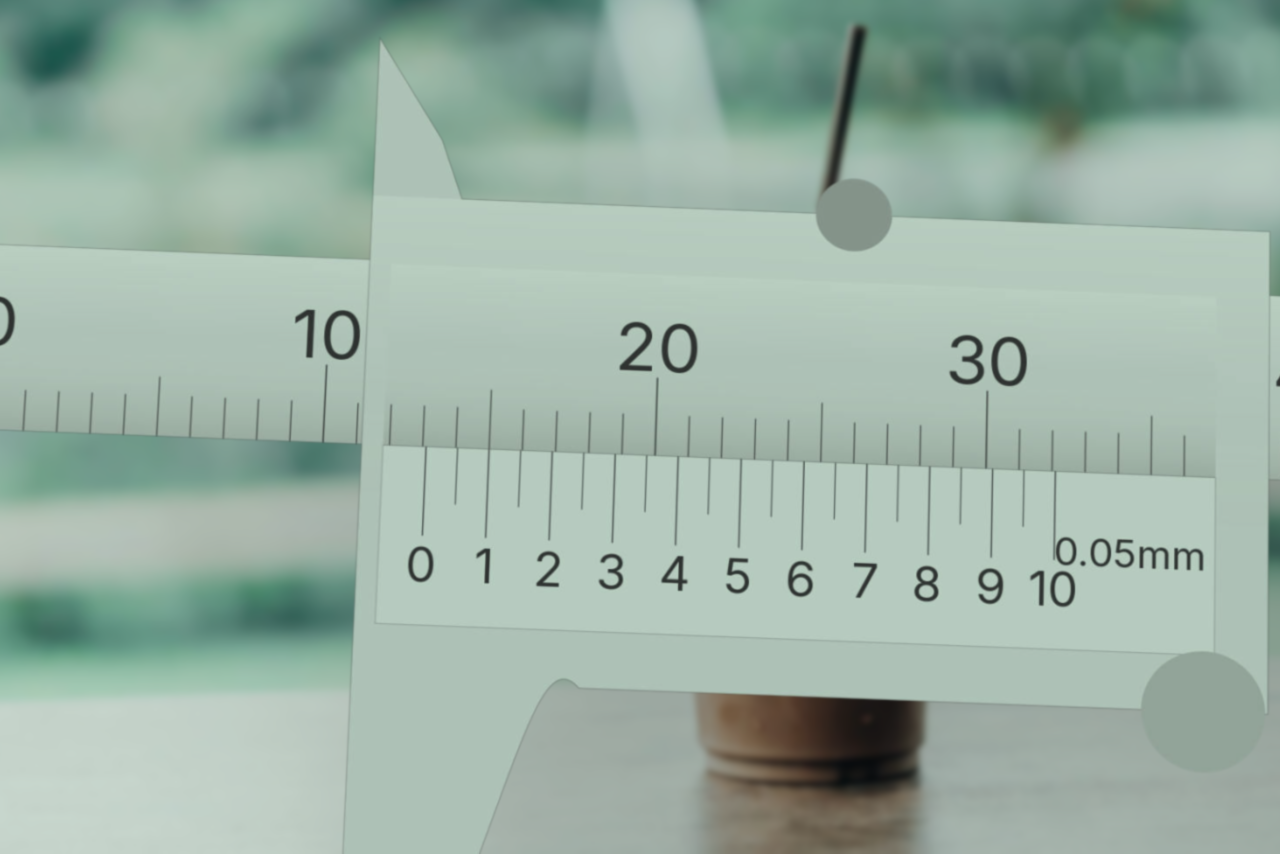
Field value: 13.10mm
